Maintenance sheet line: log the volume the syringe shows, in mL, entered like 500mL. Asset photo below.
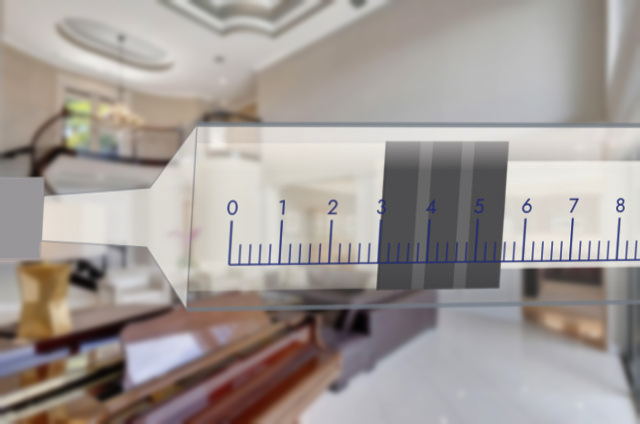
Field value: 3mL
